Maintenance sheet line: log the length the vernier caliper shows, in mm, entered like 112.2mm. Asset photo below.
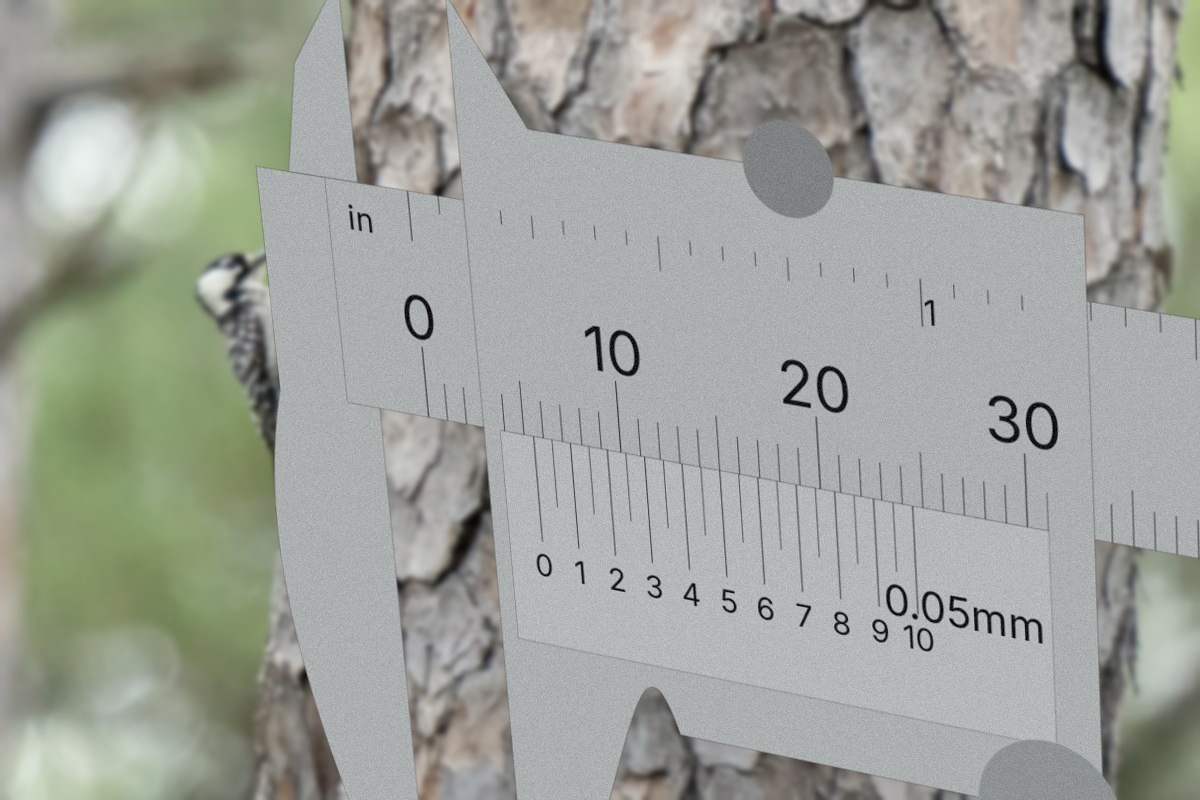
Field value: 5.5mm
